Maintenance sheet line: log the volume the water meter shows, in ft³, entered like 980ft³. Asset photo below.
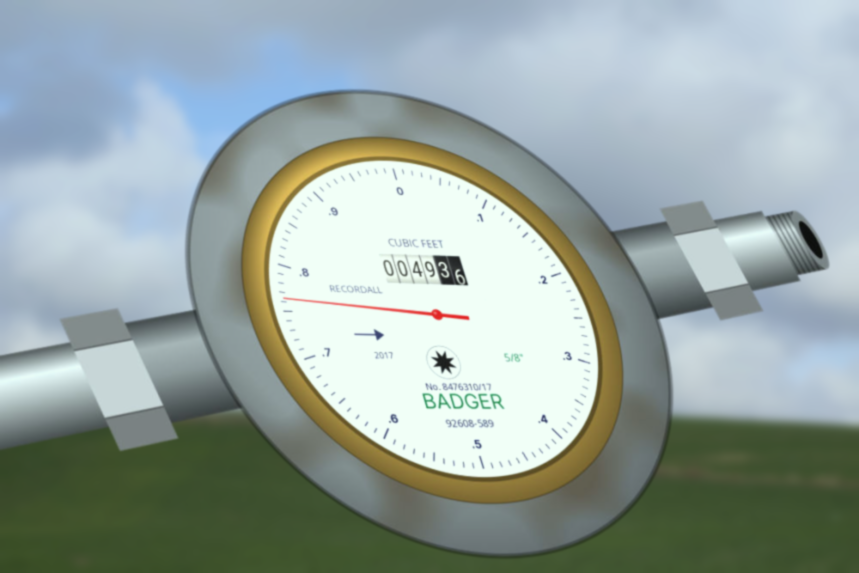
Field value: 4935.76ft³
